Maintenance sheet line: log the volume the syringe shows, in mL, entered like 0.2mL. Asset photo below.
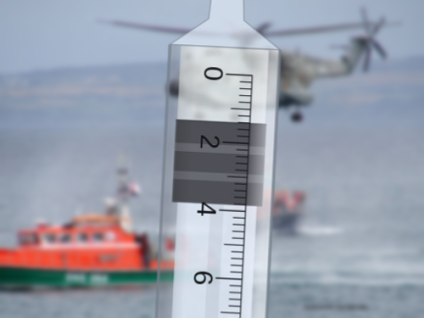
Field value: 1.4mL
